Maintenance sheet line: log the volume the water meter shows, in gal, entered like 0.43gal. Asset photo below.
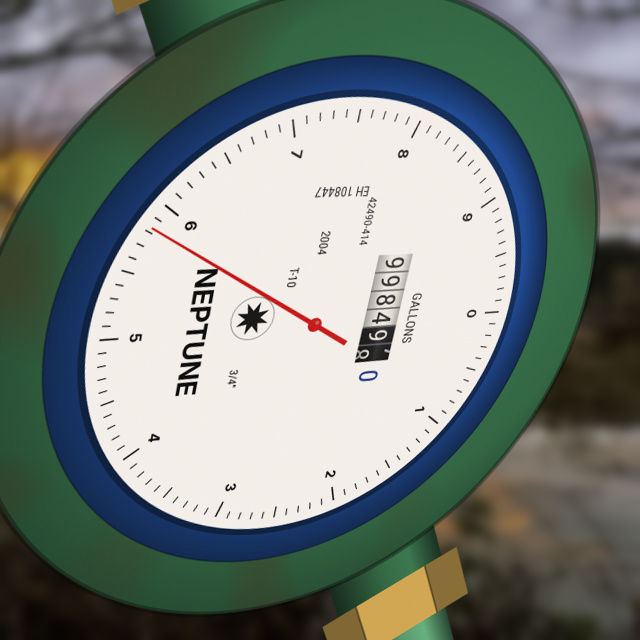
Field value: 9984975.8gal
